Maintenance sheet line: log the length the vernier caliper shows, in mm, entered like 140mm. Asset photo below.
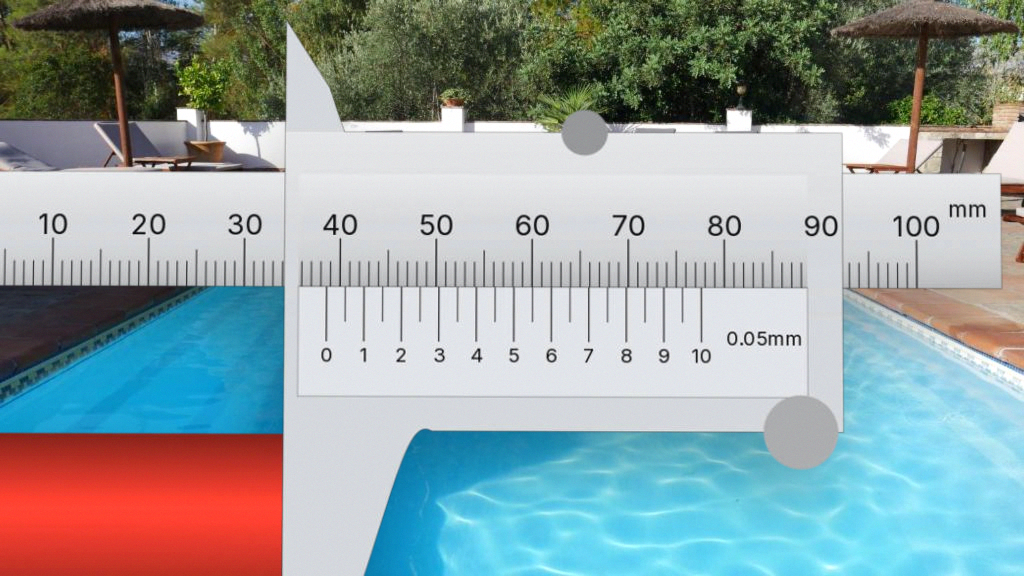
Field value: 38.6mm
